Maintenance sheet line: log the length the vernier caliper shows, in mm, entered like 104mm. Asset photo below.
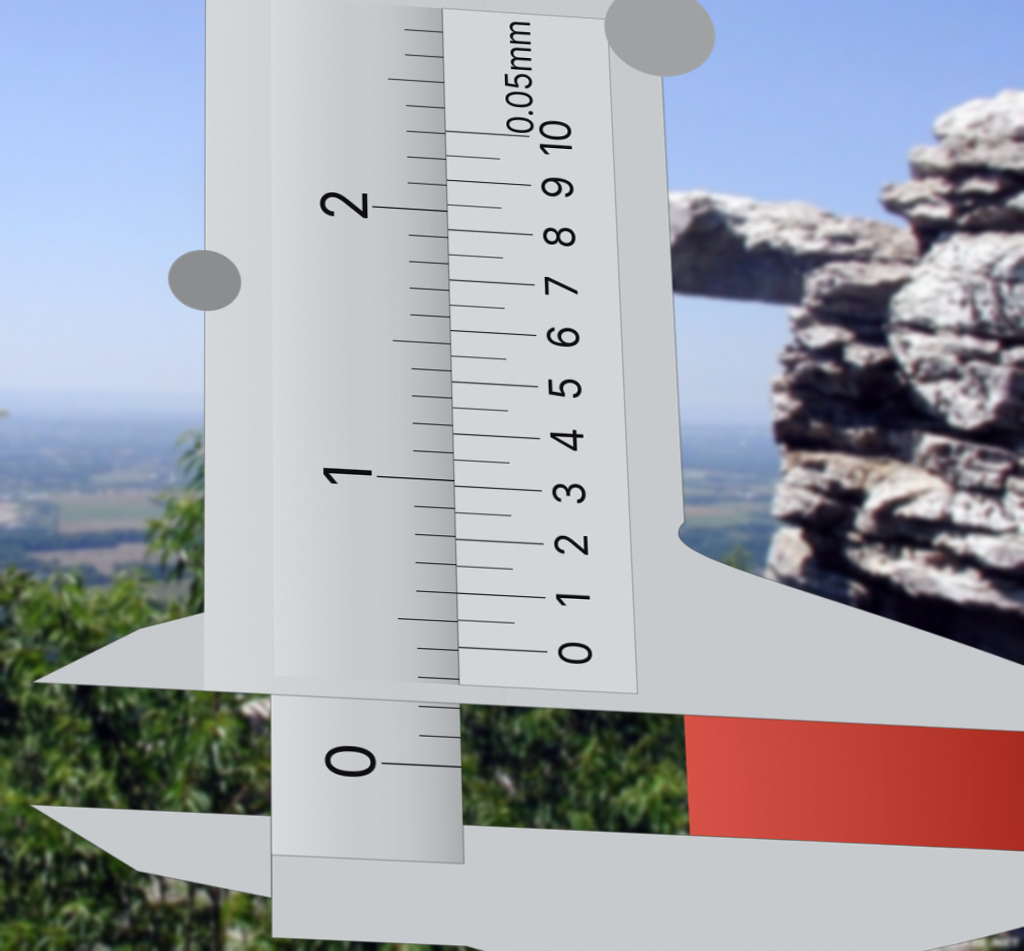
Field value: 4.10mm
